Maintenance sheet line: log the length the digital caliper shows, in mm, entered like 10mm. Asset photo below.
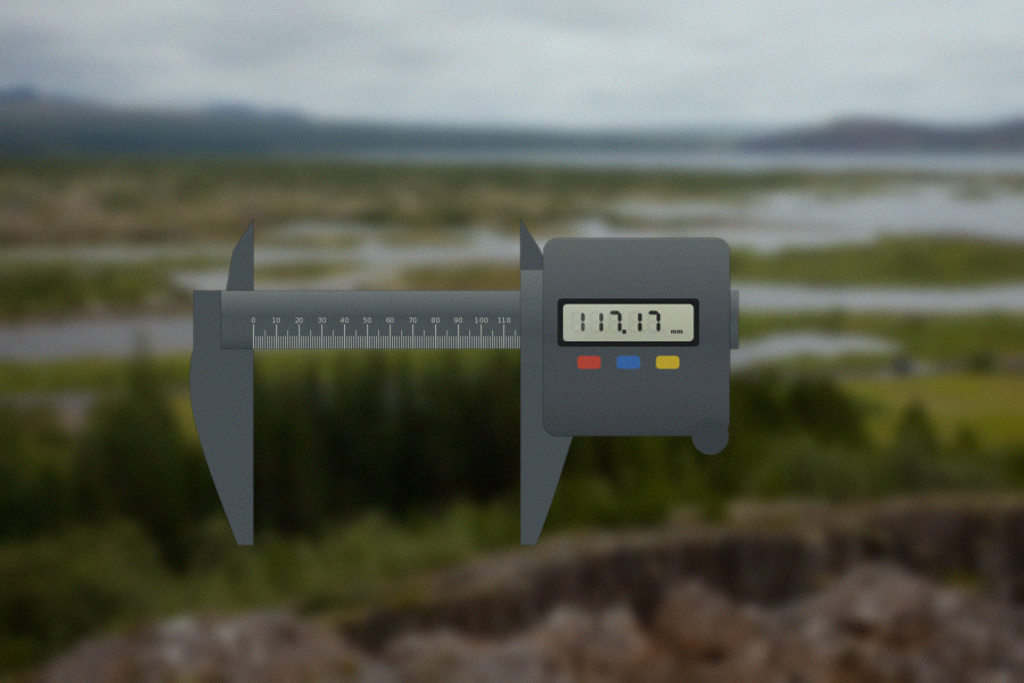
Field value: 117.17mm
